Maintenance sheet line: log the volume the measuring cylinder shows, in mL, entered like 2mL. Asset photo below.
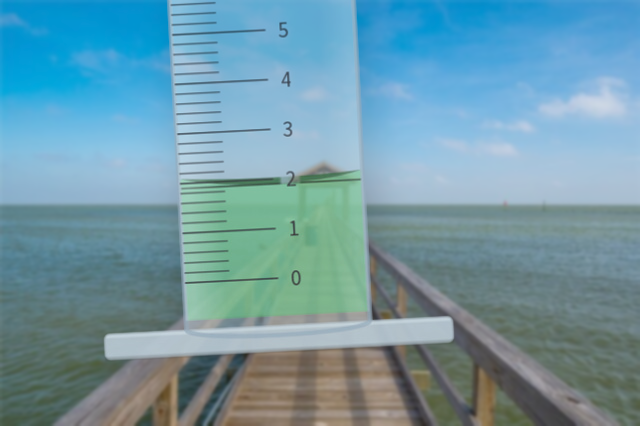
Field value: 1.9mL
